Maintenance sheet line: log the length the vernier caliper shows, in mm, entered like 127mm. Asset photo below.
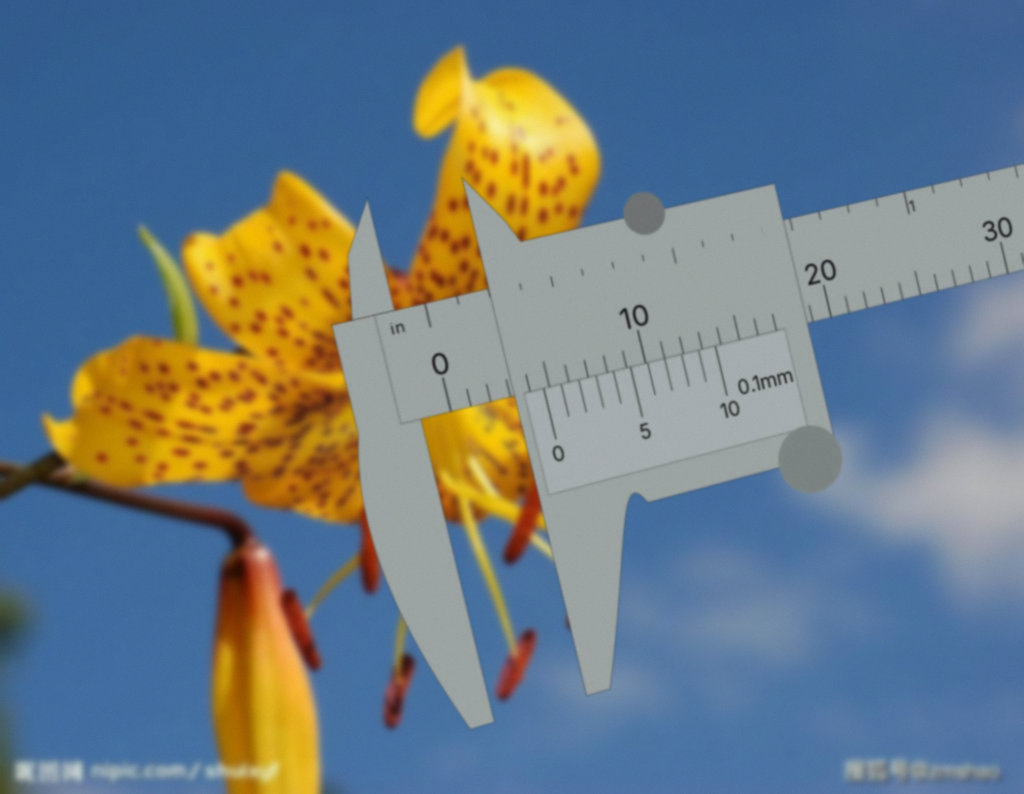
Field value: 4.7mm
